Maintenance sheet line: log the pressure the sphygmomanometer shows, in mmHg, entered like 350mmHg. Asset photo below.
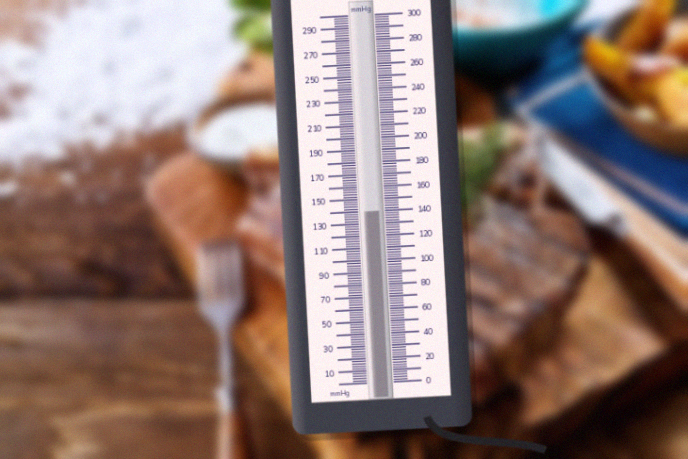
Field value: 140mmHg
